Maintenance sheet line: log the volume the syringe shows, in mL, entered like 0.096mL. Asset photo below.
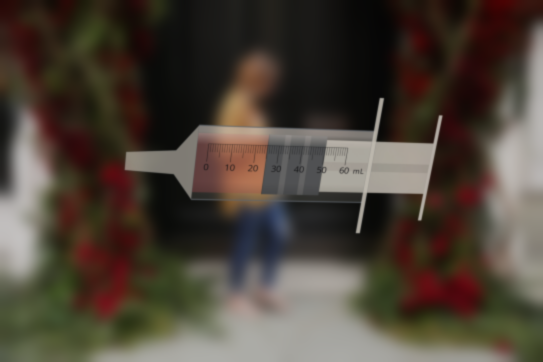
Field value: 25mL
